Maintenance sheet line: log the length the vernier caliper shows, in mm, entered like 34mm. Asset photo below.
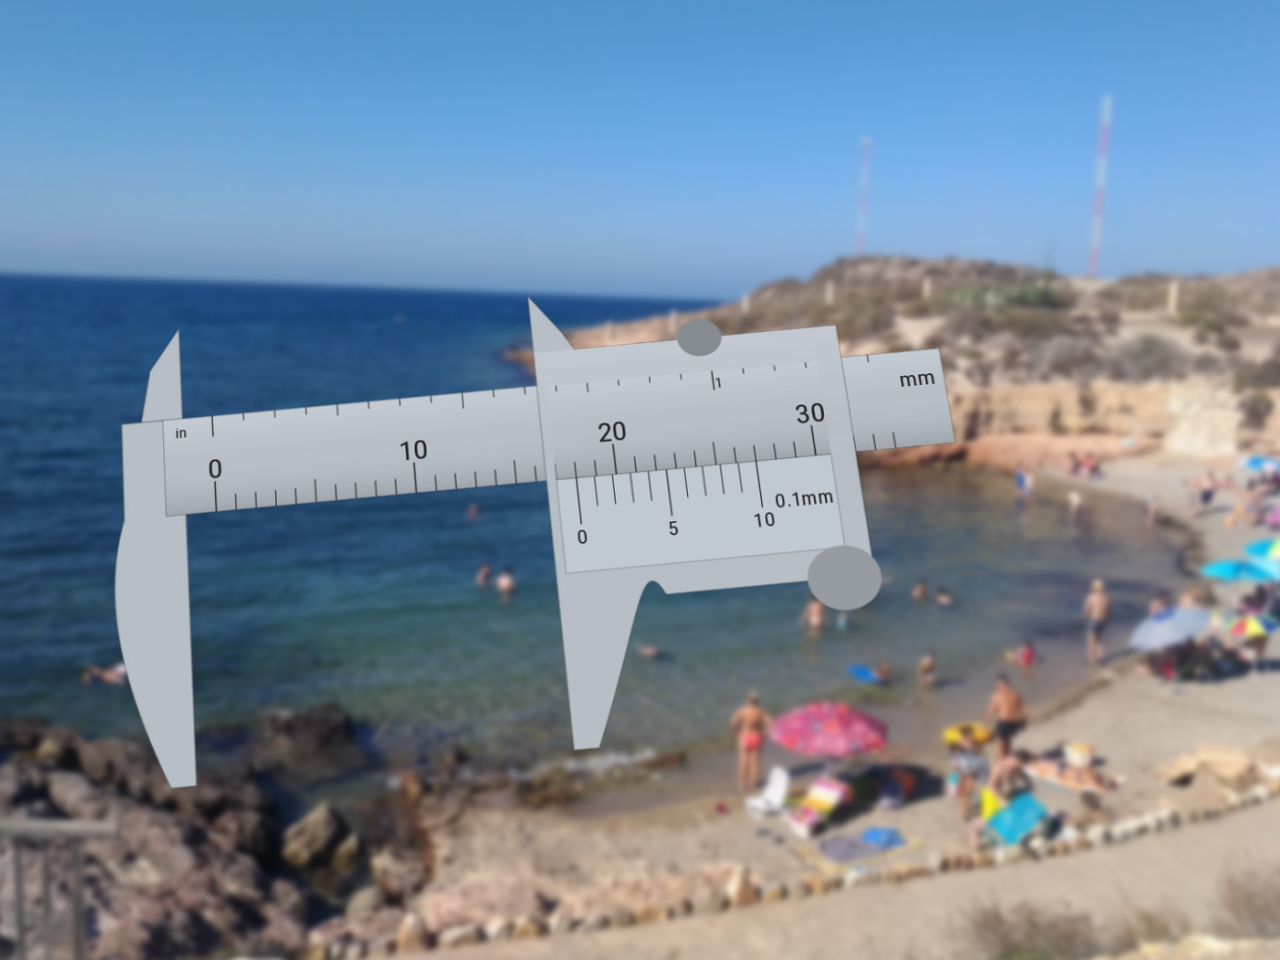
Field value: 18.0mm
